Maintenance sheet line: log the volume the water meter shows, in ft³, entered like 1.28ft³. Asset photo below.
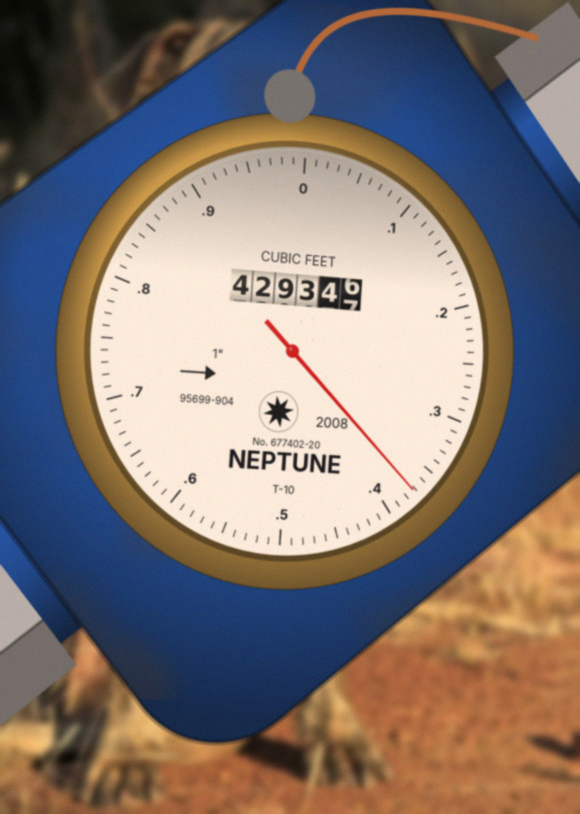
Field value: 429346.37ft³
